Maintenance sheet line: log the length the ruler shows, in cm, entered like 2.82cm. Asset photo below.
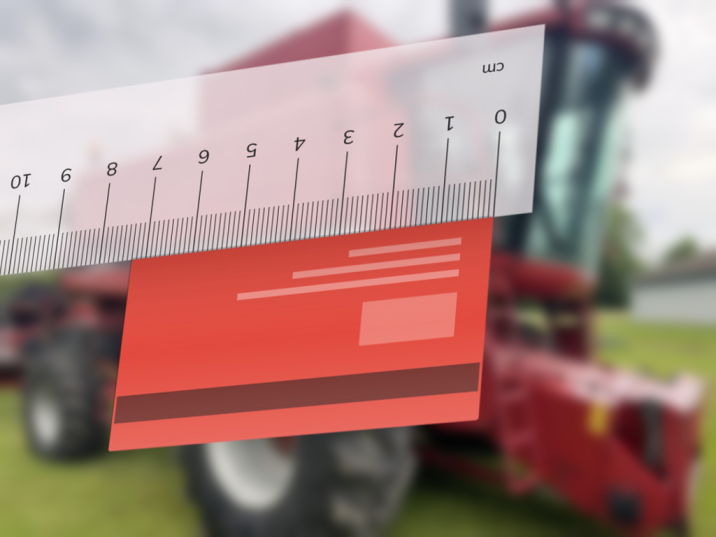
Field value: 7.3cm
